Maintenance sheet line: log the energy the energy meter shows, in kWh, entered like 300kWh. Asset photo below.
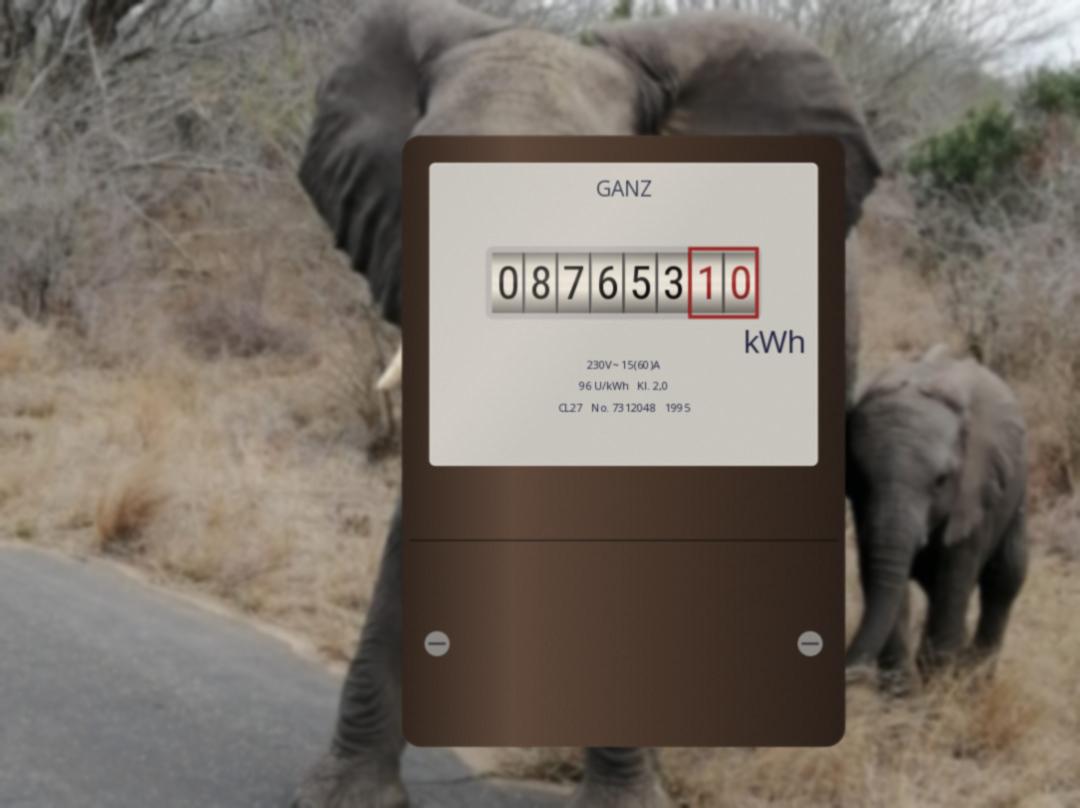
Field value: 87653.10kWh
